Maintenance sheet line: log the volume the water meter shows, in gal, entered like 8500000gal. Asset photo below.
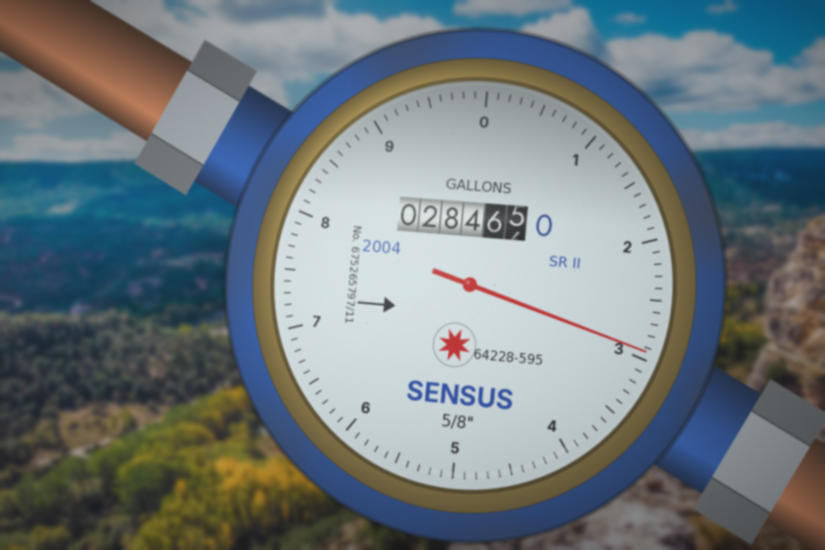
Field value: 284652.9gal
